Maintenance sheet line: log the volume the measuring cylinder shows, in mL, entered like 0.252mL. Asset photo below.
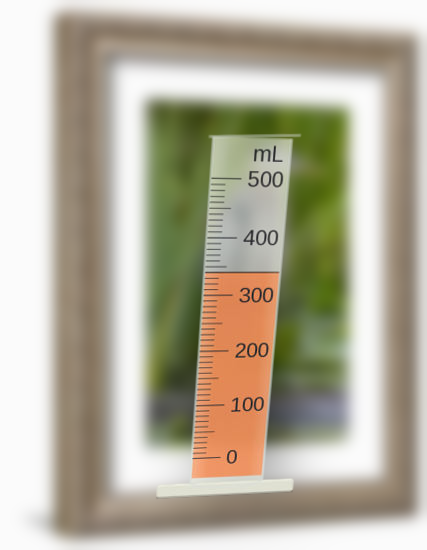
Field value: 340mL
